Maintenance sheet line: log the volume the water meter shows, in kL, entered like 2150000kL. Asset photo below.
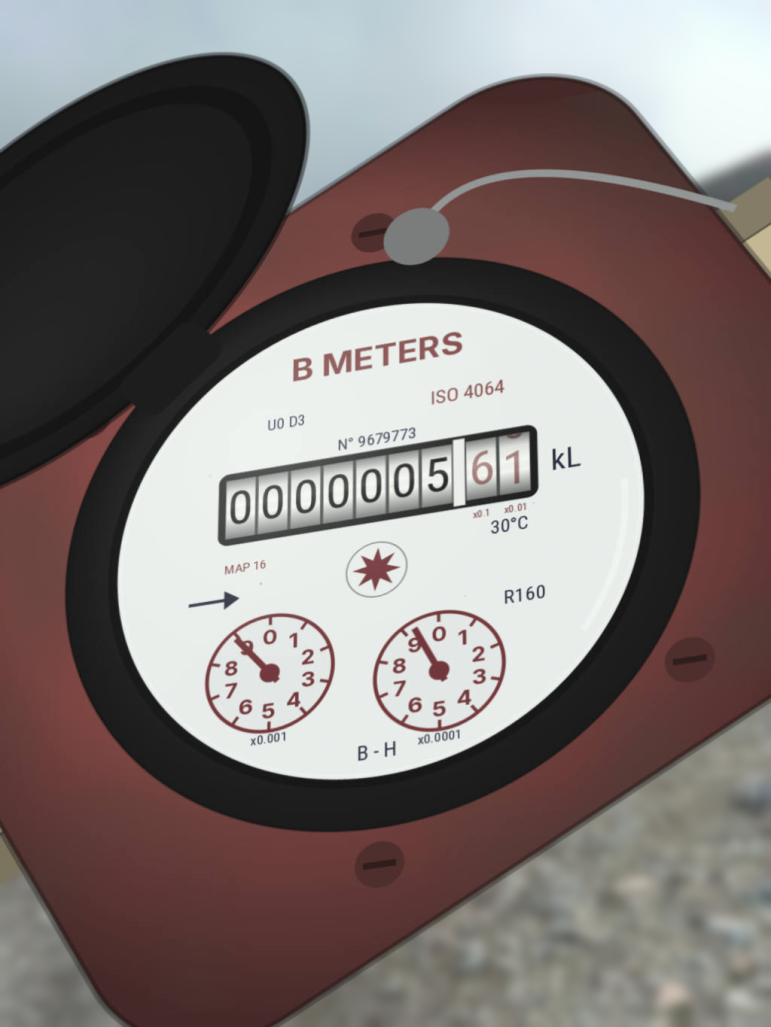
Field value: 5.6089kL
